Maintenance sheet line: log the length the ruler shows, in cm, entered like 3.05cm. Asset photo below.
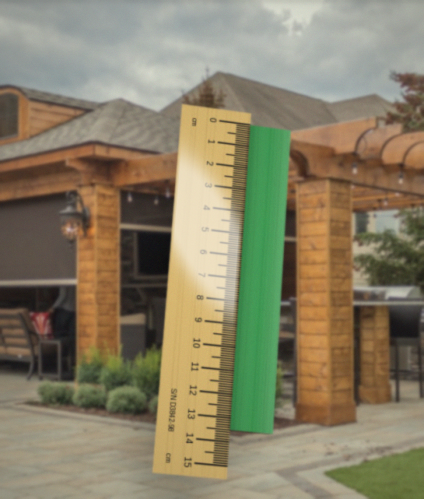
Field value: 13.5cm
